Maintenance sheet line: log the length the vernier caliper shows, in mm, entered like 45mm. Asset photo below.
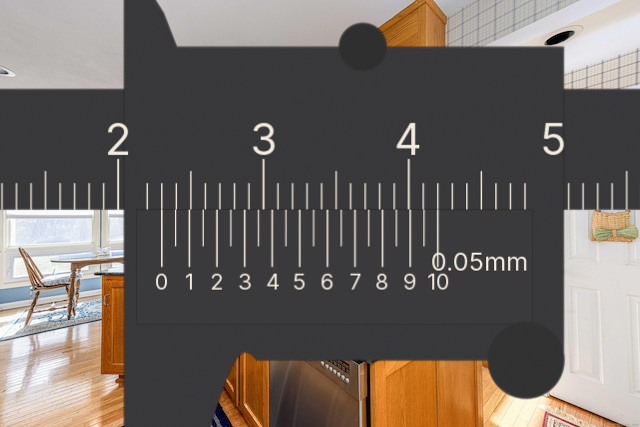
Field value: 23.0mm
